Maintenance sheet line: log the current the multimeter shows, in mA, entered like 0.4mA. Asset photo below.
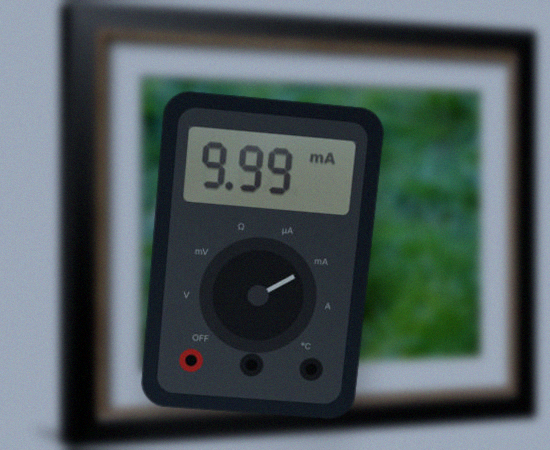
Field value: 9.99mA
